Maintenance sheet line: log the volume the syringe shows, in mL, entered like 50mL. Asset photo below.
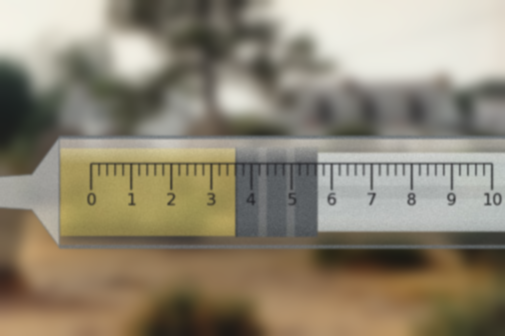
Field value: 3.6mL
